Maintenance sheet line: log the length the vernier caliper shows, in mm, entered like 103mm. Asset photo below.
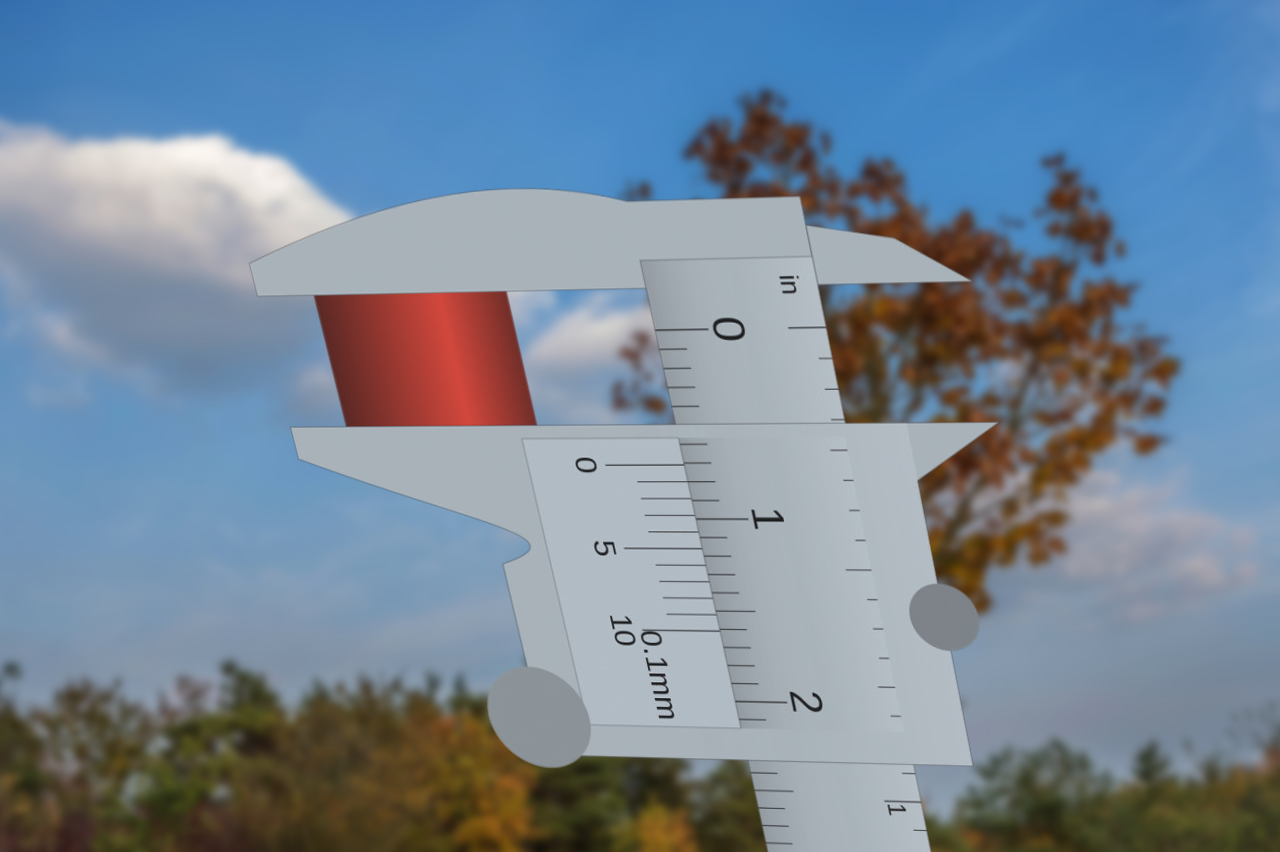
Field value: 7.1mm
